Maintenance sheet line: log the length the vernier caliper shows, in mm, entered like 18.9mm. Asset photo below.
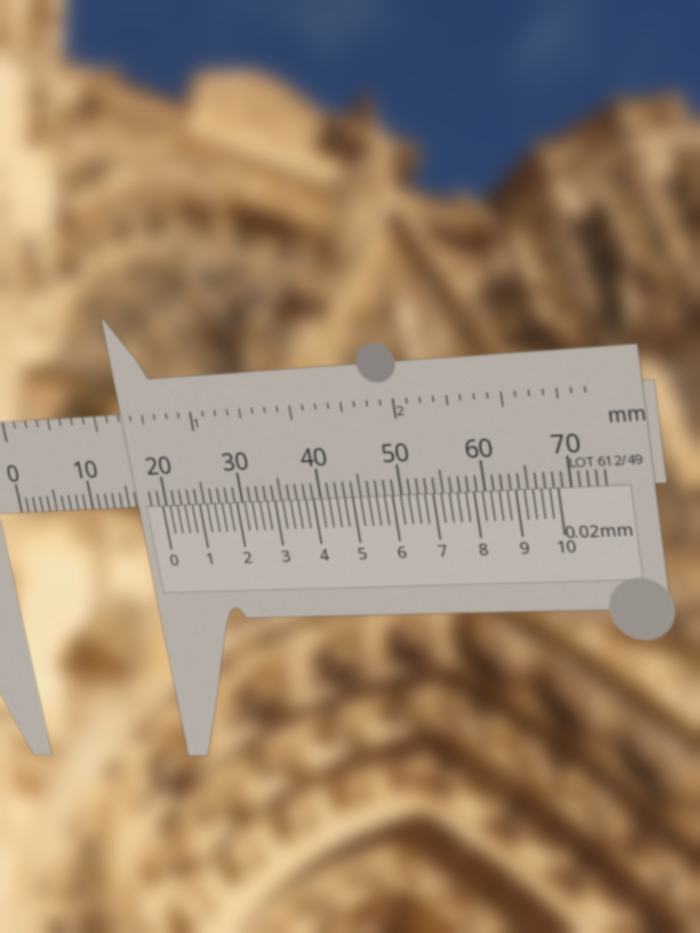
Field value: 19.5mm
